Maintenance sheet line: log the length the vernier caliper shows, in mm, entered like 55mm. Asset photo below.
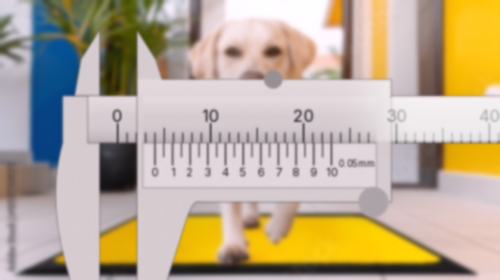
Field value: 4.0mm
